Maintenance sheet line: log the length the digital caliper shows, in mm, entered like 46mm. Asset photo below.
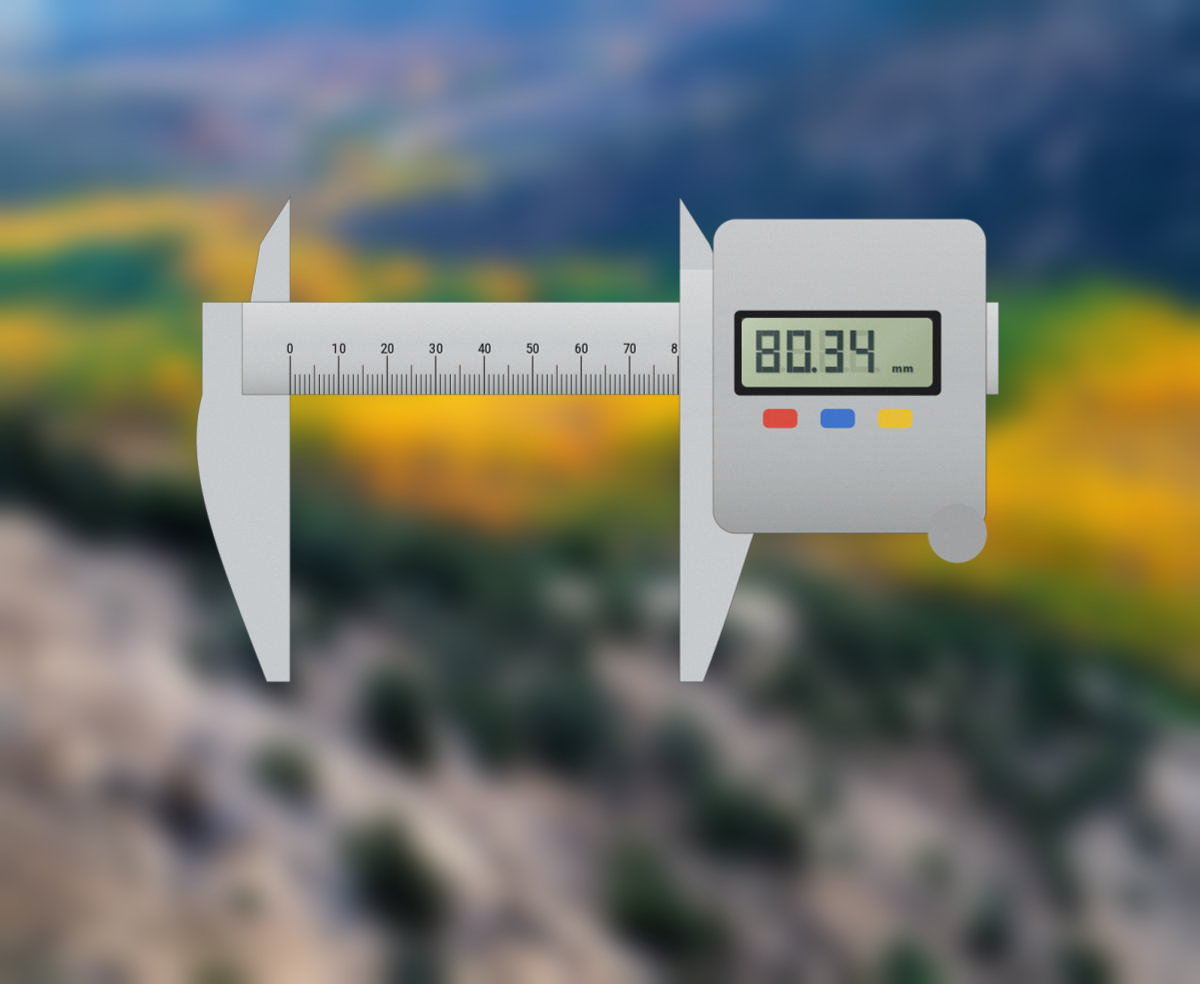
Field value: 80.34mm
